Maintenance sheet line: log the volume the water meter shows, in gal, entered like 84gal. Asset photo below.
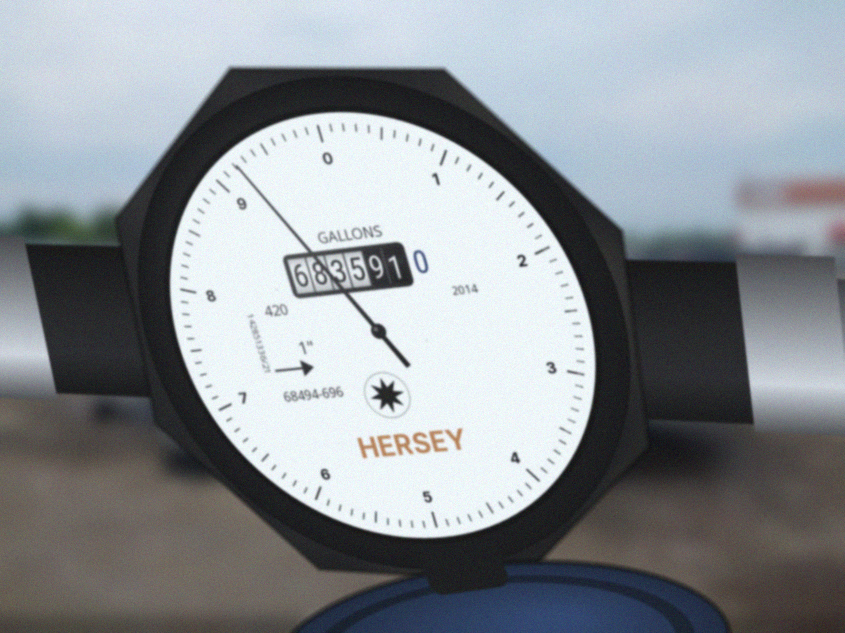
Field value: 6835909.2gal
